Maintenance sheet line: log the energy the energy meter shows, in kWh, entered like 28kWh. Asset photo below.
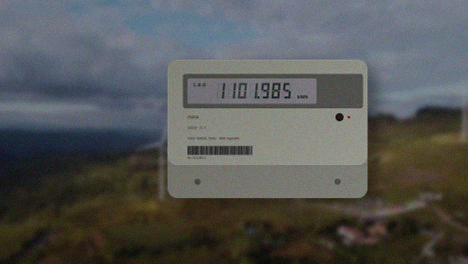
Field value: 1101.985kWh
